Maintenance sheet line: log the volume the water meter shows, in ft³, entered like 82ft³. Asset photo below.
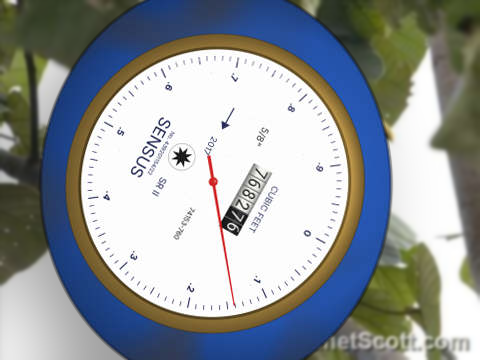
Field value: 768276.14ft³
